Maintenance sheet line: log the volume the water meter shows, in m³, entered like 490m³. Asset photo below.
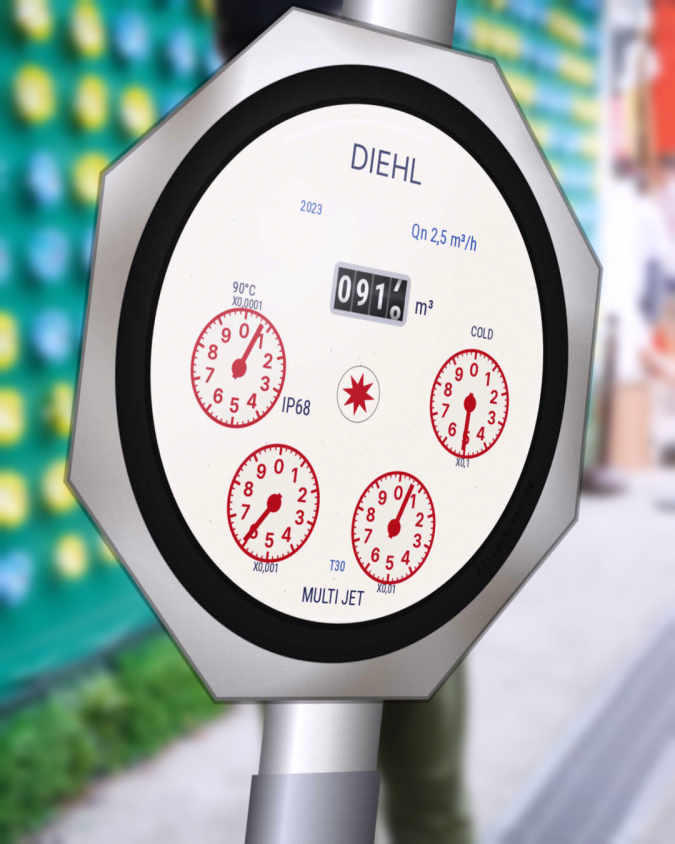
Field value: 917.5060m³
